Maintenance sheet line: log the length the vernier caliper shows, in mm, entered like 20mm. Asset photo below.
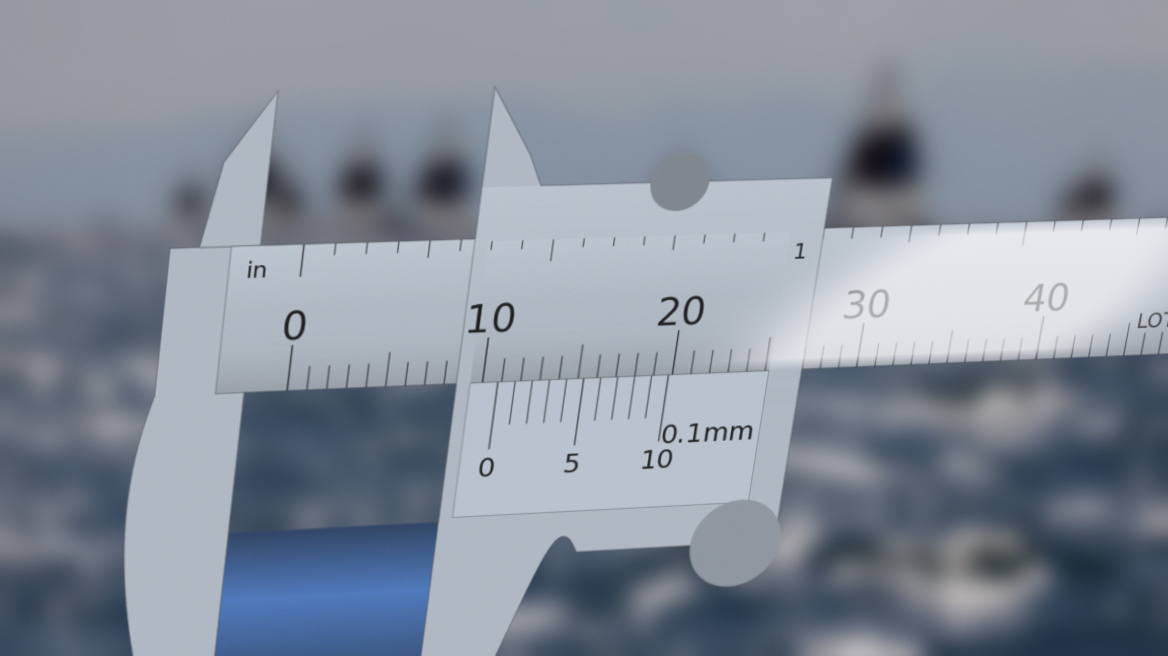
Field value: 10.8mm
